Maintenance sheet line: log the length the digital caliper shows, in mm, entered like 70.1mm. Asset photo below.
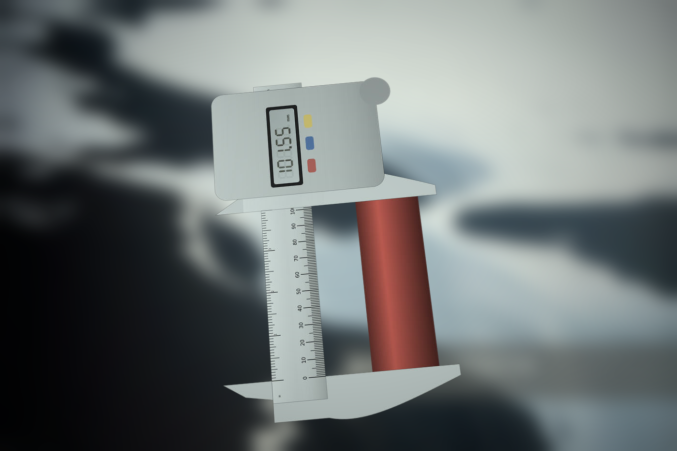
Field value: 101.55mm
